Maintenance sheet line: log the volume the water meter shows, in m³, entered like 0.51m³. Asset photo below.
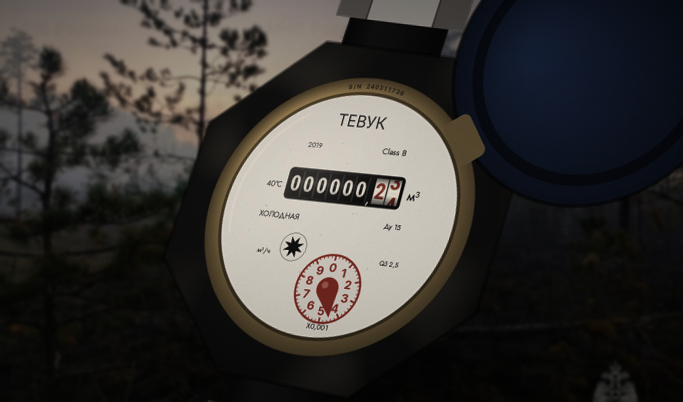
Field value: 0.234m³
